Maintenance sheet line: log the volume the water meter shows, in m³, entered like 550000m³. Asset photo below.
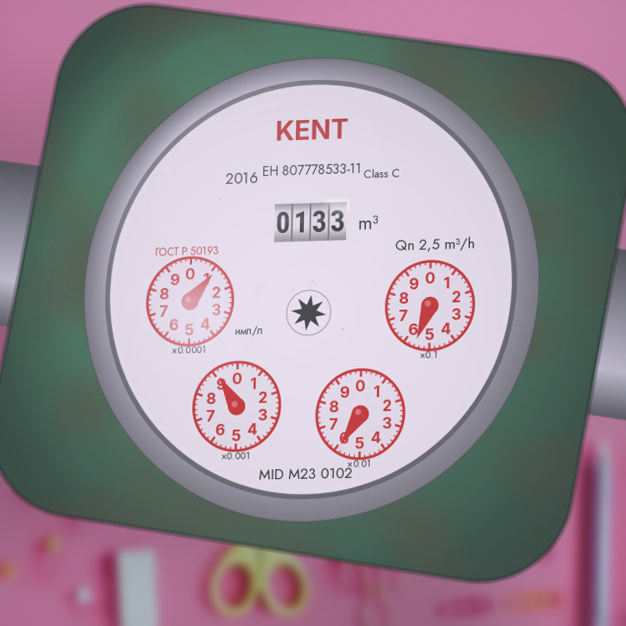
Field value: 133.5591m³
